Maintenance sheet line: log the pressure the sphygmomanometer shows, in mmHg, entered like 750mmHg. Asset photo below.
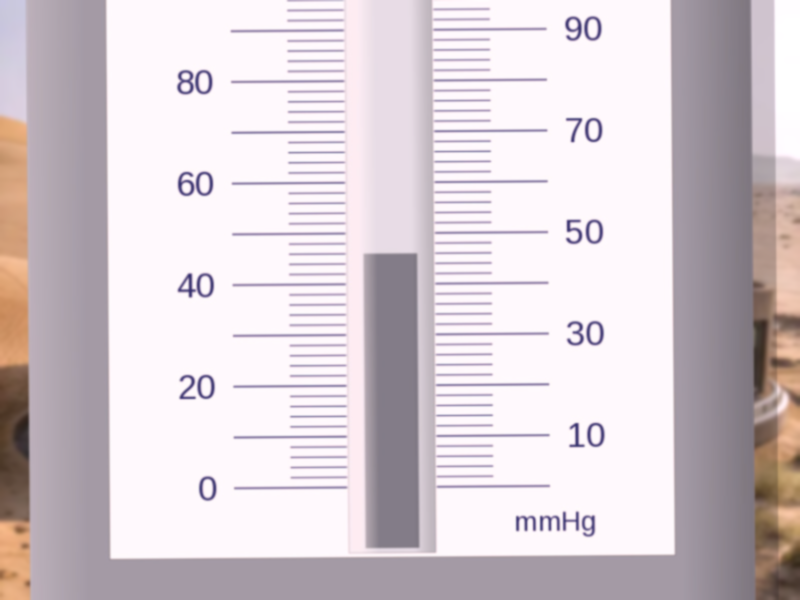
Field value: 46mmHg
